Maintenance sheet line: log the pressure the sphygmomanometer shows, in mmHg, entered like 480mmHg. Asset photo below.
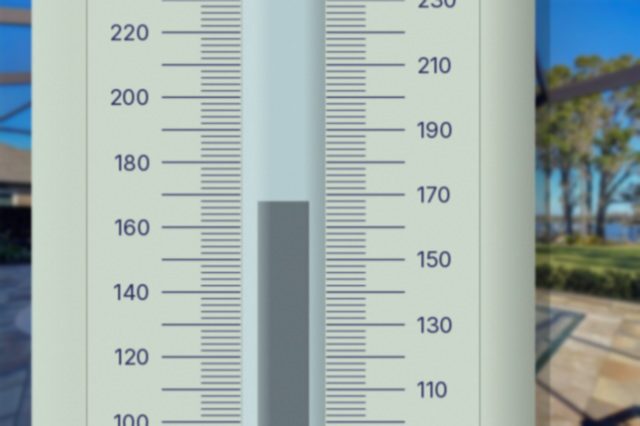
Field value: 168mmHg
